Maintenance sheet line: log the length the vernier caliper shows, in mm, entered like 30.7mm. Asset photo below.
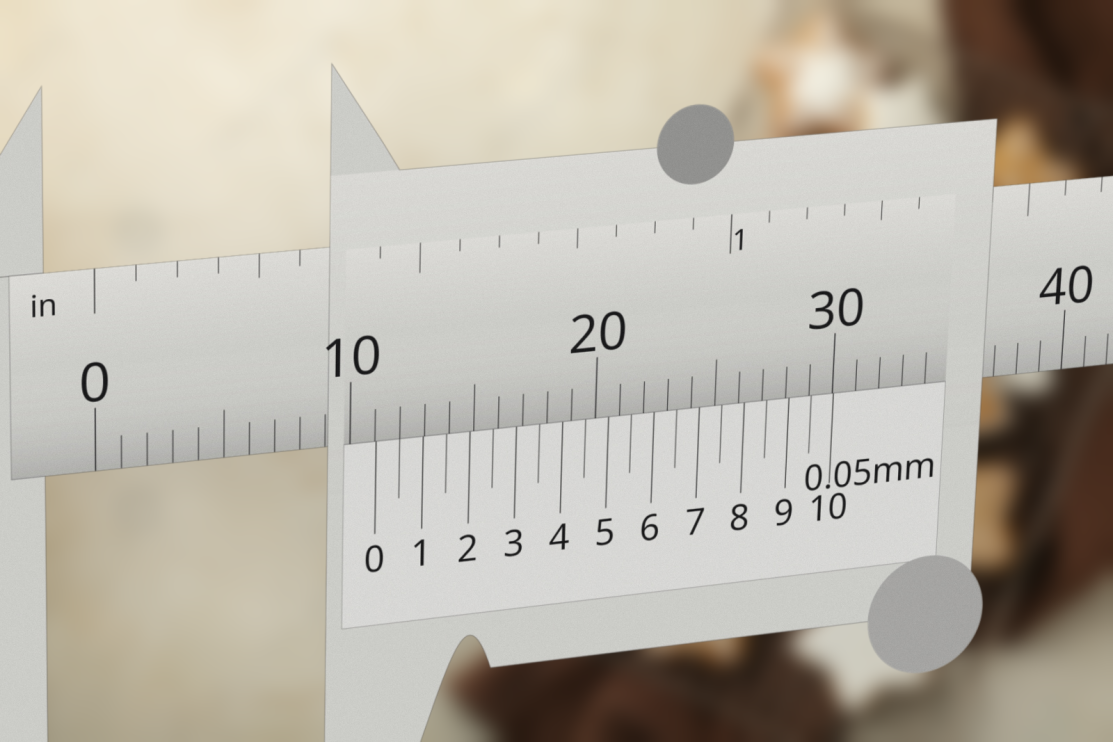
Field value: 11.05mm
